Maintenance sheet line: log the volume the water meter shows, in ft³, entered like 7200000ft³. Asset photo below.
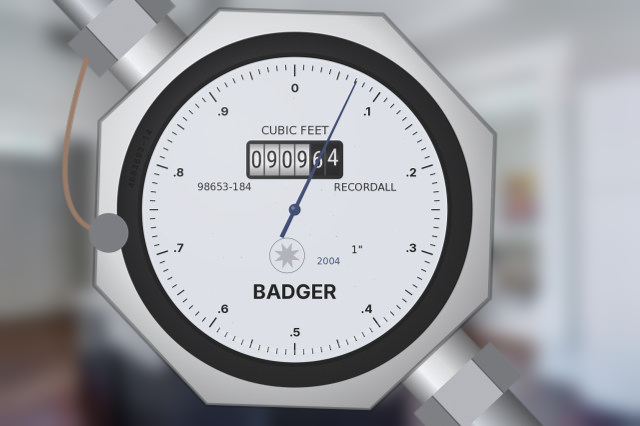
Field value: 90964.07ft³
